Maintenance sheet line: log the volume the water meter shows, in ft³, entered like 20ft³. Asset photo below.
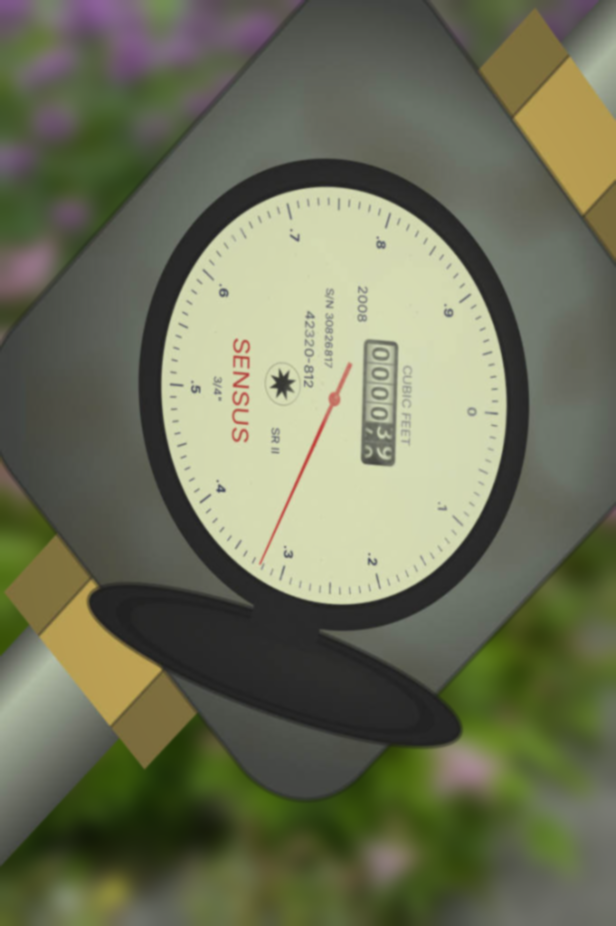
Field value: 39.32ft³
